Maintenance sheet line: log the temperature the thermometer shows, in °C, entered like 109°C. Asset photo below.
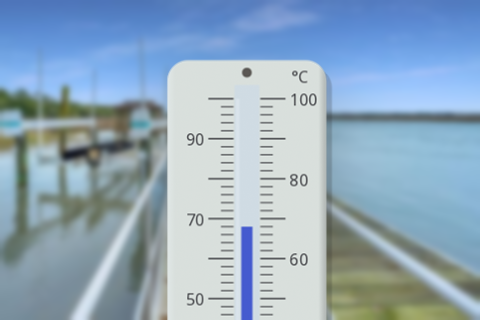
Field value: 68°C
